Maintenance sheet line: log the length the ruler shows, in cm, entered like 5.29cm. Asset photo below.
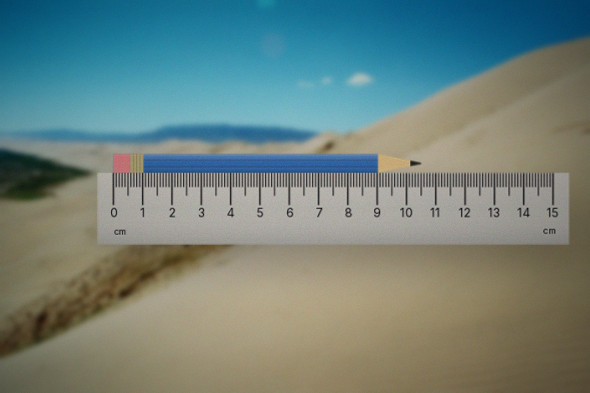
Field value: 10.5cm
